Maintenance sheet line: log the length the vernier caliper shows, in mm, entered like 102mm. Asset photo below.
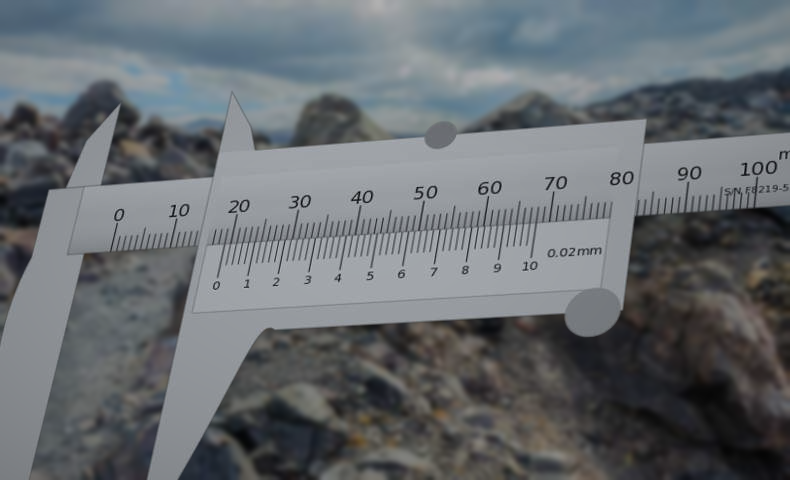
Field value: 19.0mm
